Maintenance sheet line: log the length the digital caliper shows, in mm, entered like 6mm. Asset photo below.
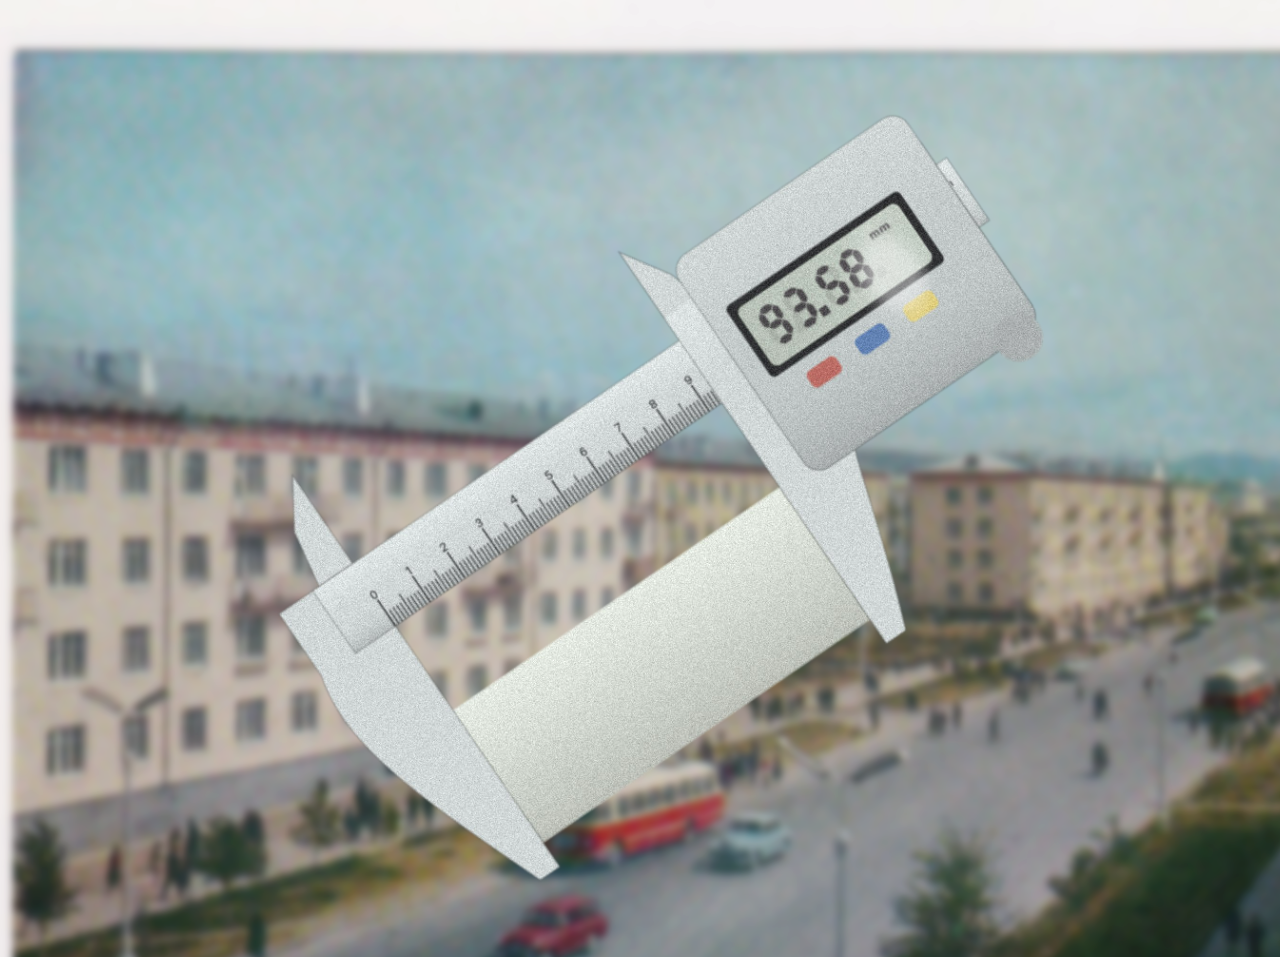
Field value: 93.58mm
